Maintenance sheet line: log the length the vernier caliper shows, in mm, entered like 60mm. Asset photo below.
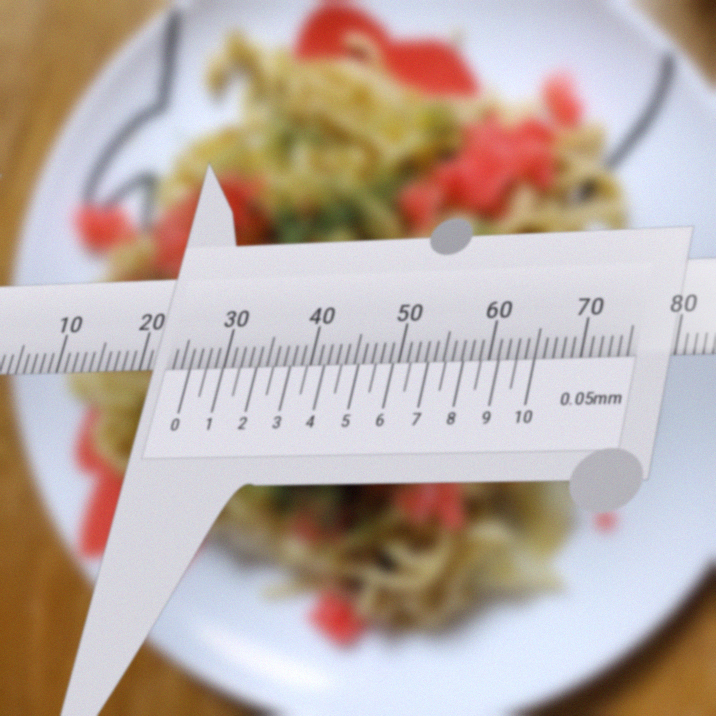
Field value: 26.0mm
